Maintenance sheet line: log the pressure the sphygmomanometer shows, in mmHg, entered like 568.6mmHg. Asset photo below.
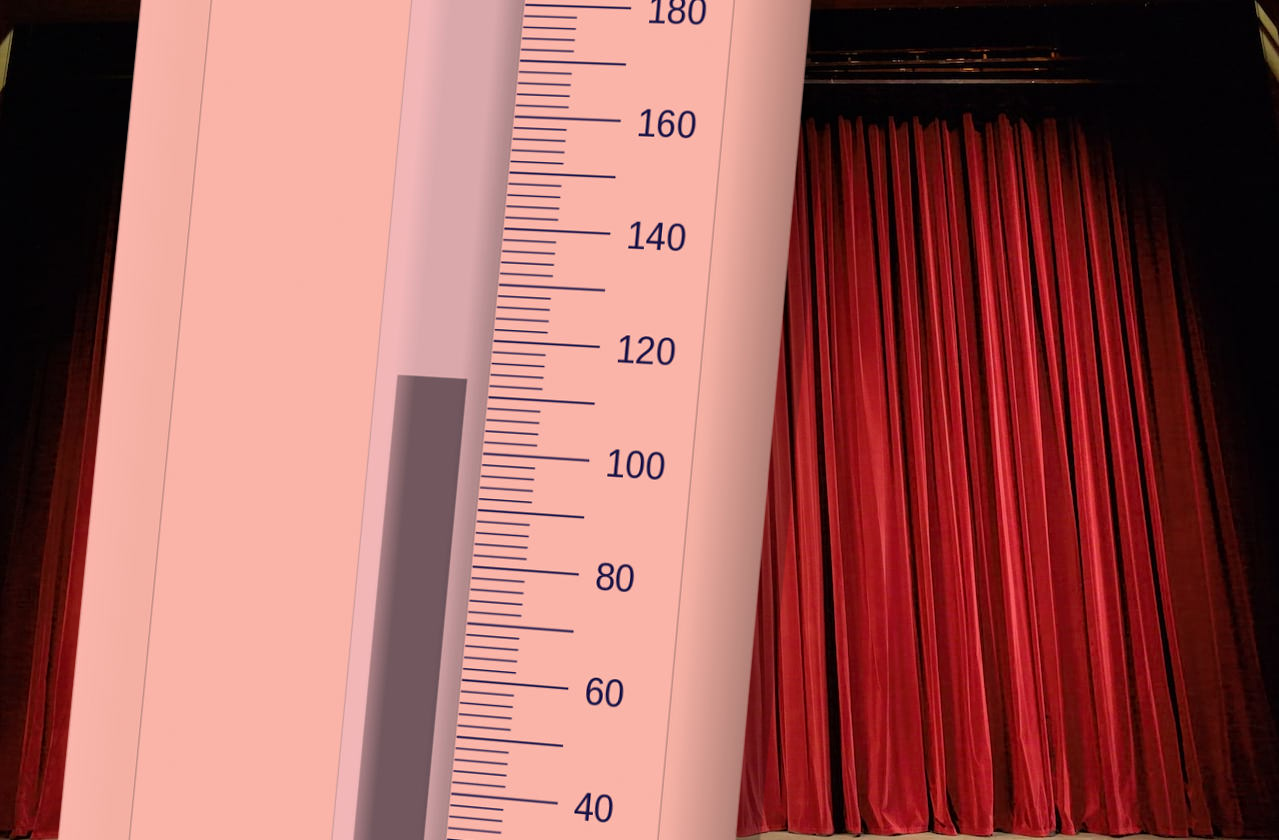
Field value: 113mmHg
